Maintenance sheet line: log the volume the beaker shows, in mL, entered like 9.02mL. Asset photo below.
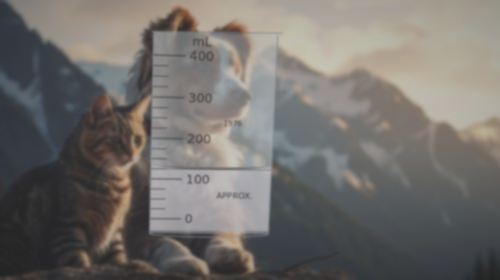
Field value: 125mL
